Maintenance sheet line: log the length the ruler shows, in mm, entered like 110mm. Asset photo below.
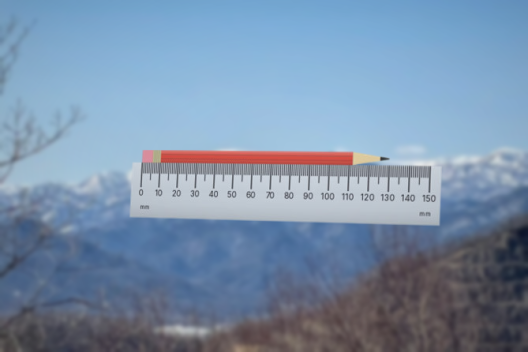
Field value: 130mm
